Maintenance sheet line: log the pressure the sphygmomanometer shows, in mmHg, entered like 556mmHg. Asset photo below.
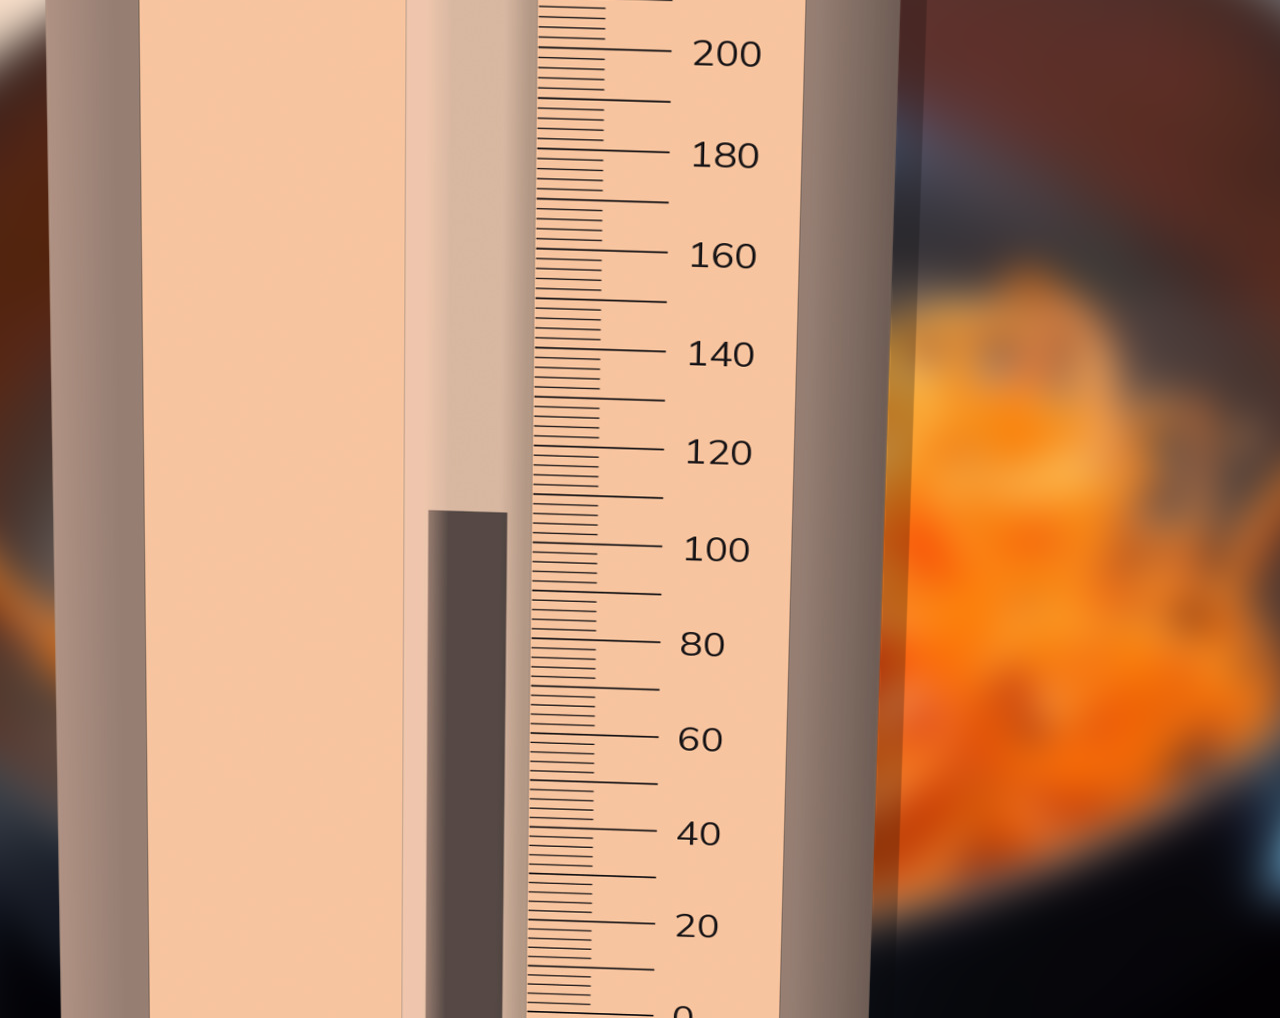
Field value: 106mmHg
